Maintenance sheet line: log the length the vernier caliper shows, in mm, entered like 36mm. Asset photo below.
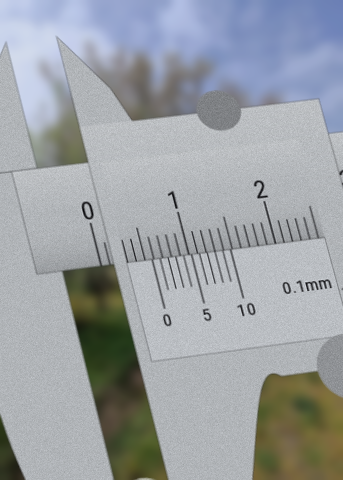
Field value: 5.8mm
